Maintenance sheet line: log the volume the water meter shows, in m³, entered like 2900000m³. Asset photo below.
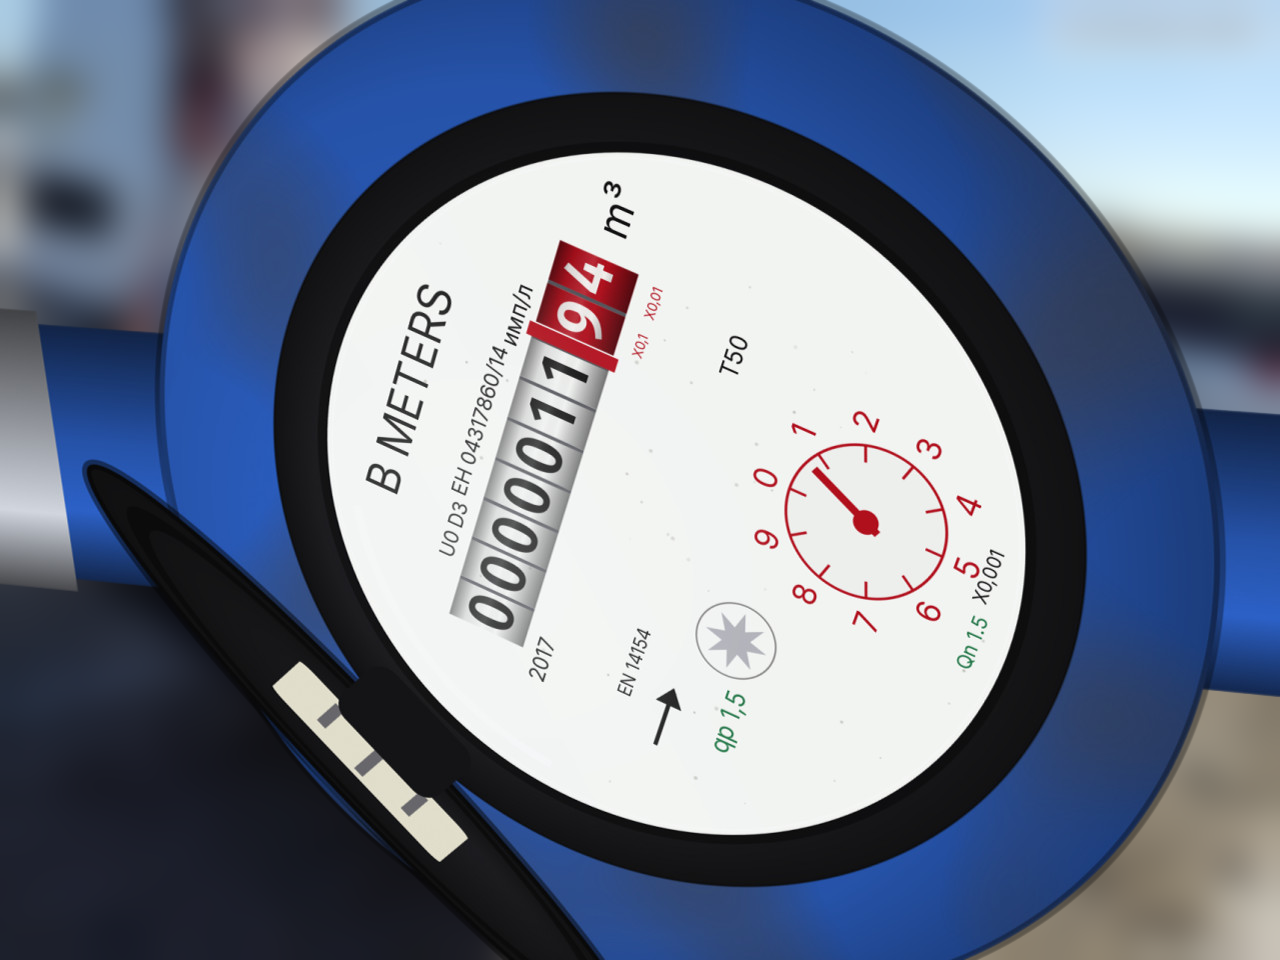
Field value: 11.940m³
